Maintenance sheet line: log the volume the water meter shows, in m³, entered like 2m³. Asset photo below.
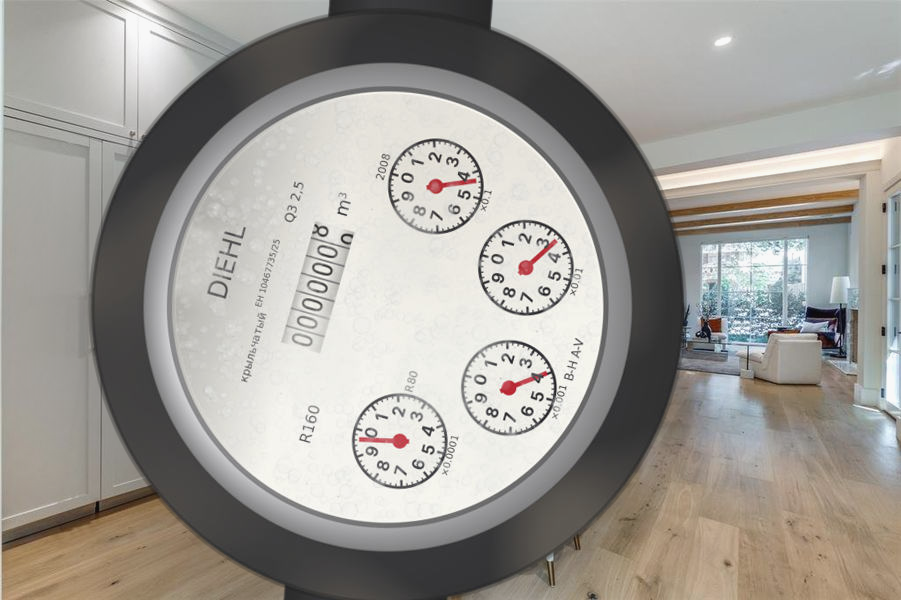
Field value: 8.4339m³
